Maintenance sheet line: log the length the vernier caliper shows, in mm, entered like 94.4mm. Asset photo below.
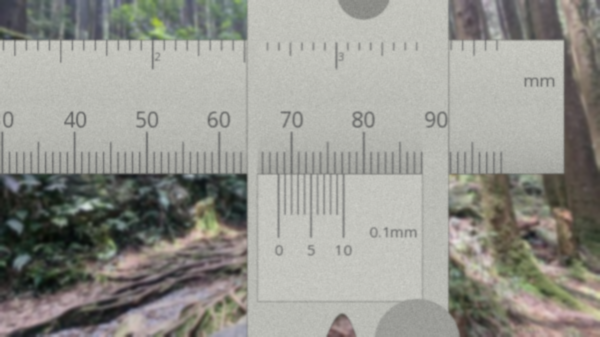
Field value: 68.2mm
